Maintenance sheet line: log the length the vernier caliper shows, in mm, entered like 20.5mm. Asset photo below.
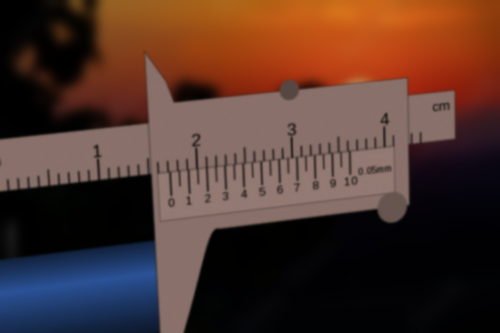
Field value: 17.2mm
